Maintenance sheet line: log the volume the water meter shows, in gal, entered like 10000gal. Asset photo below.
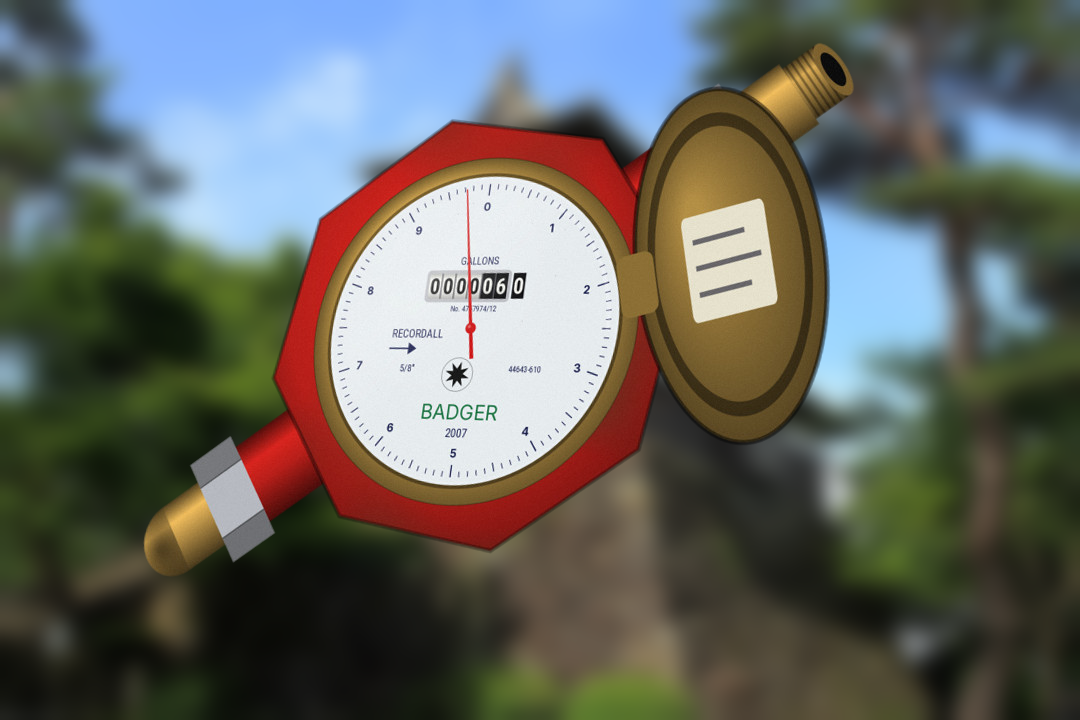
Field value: 59.7gal
